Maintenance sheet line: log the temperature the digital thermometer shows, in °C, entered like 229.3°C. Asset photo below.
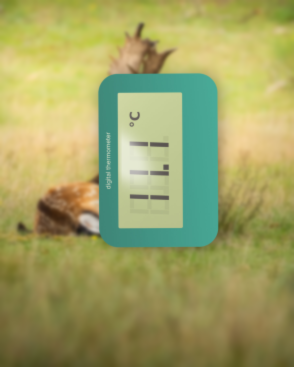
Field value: 11.1°C
